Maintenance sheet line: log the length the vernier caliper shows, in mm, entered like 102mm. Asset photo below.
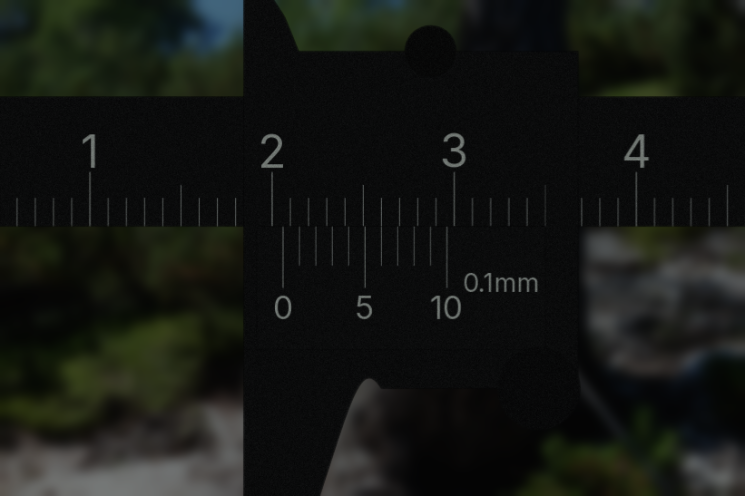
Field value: 20.6mm
